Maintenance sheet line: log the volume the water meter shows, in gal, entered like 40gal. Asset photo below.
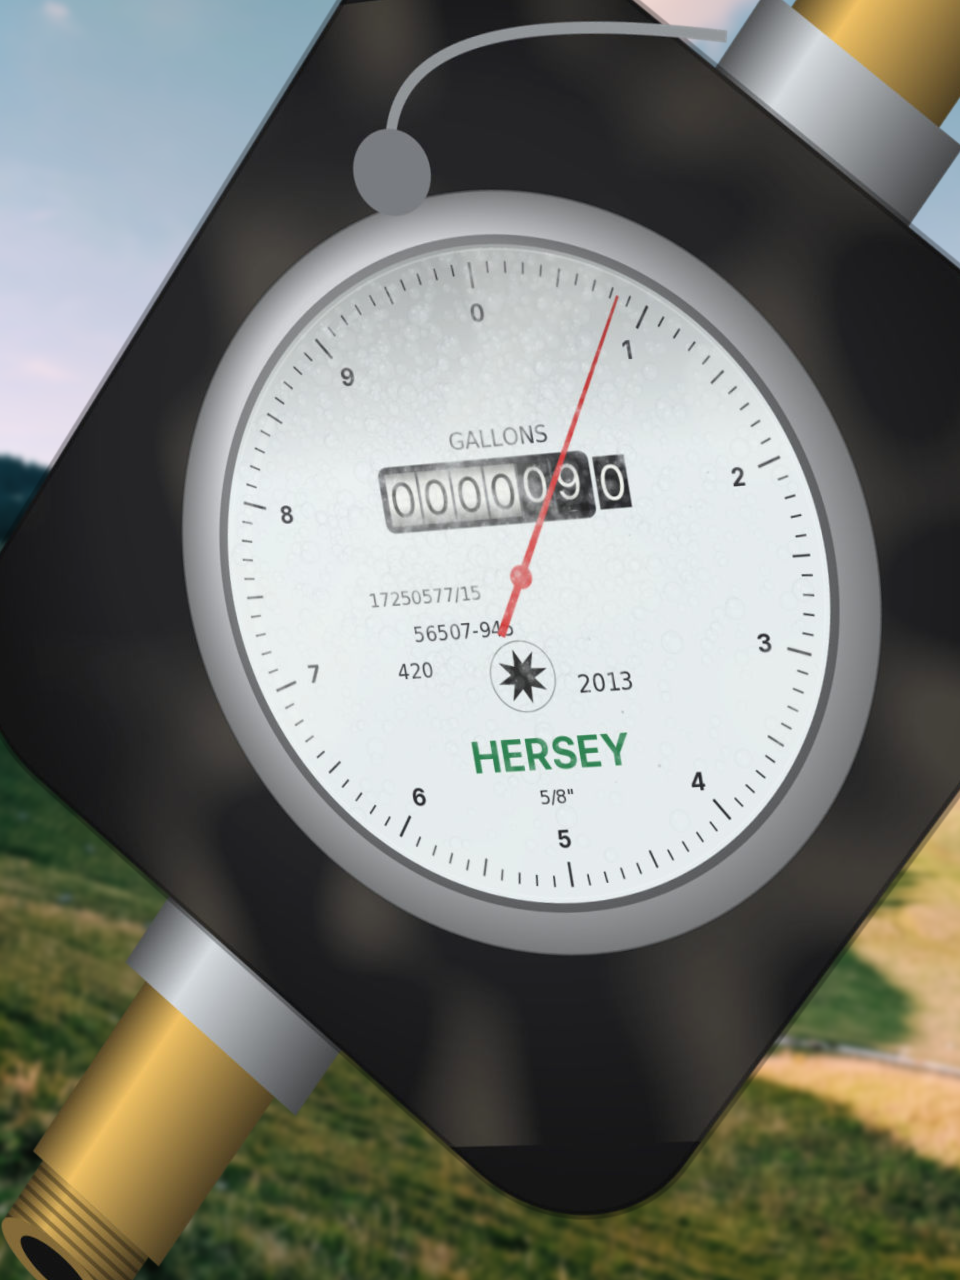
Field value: 90.8gal
